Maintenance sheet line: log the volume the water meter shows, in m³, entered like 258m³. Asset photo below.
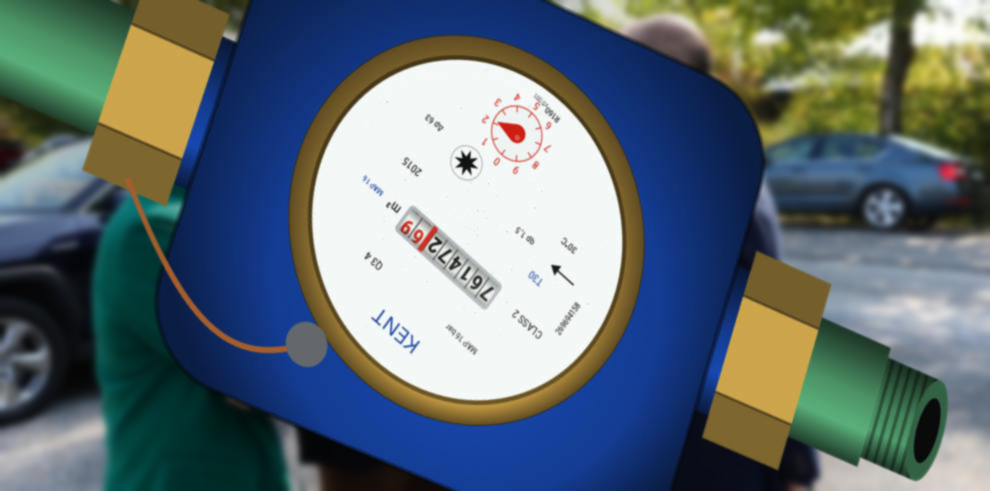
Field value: 761472.692m³
